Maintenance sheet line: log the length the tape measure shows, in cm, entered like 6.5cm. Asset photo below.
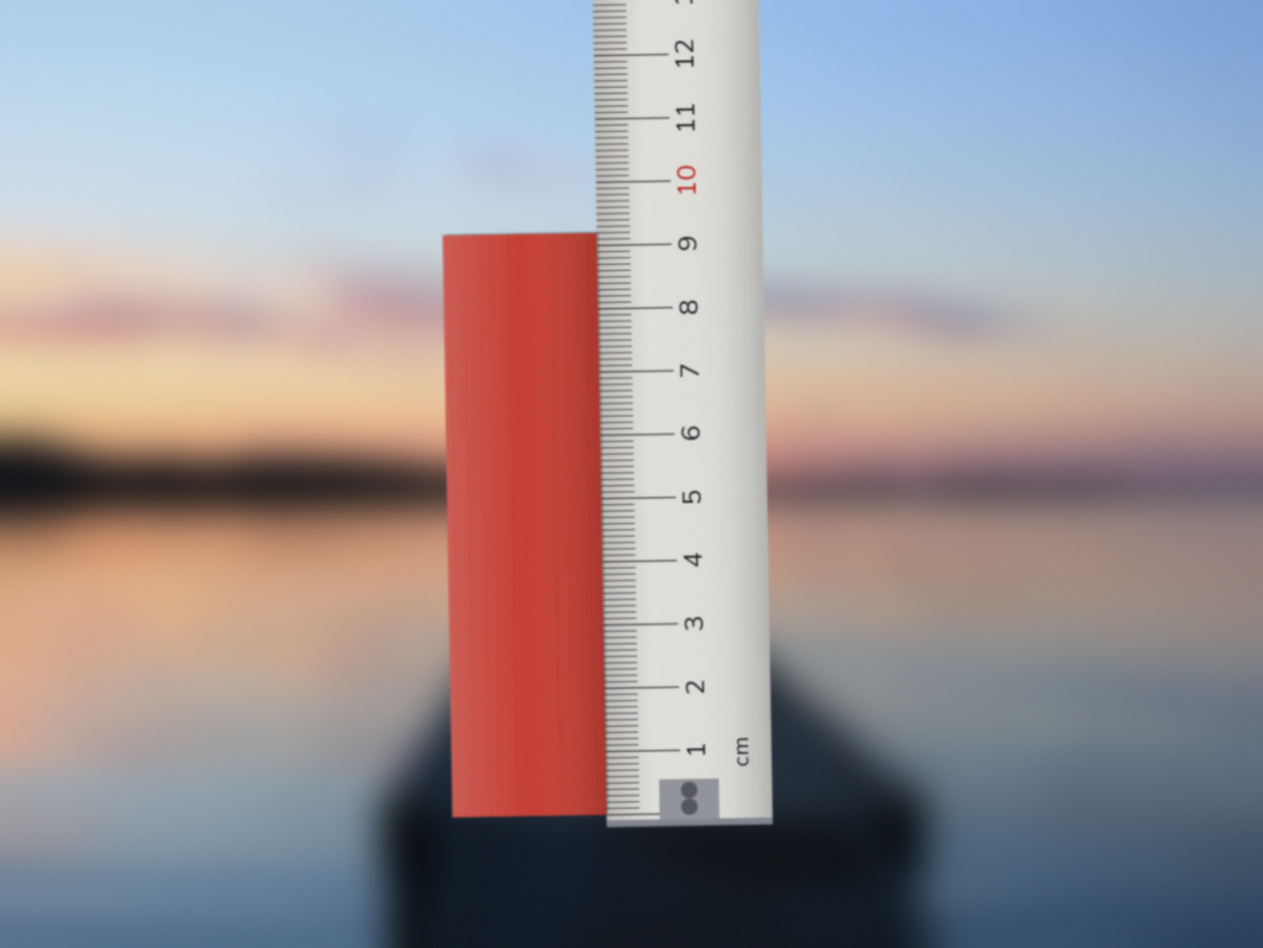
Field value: 9.2cm
